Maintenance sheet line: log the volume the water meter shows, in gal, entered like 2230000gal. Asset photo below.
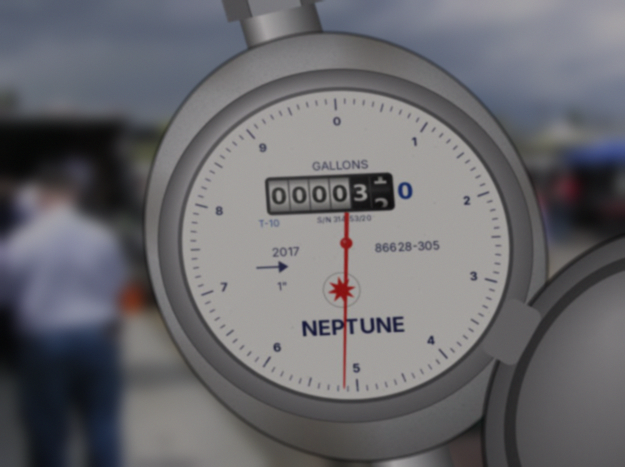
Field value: 315.1gal
